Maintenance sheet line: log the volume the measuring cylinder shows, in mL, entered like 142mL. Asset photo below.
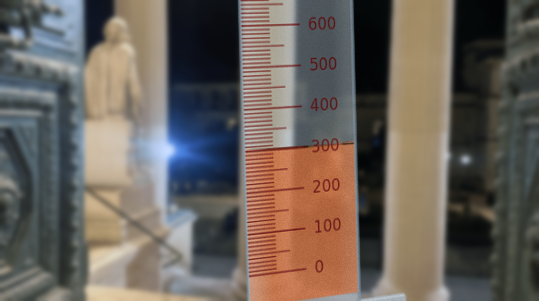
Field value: 300mL
